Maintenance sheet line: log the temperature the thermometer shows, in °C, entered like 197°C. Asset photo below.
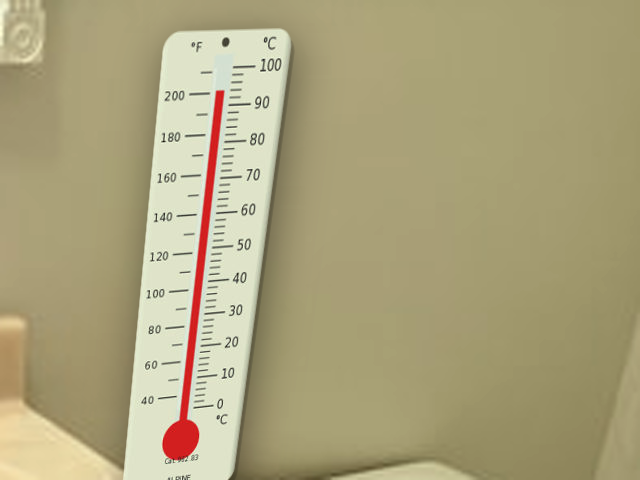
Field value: 94°C
